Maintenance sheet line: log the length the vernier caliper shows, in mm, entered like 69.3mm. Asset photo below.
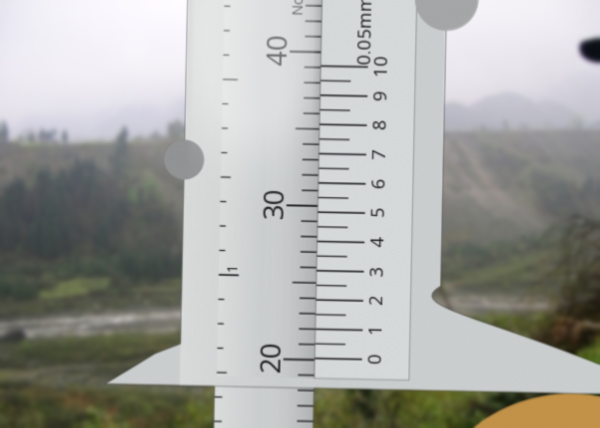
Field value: 20.1mm
